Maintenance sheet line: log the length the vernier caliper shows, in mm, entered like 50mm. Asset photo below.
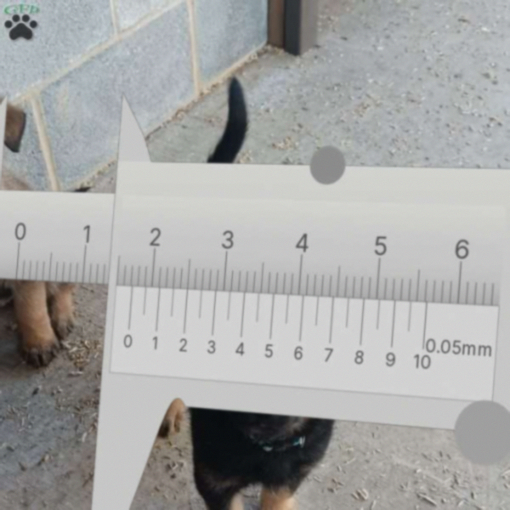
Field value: 17.2mm
